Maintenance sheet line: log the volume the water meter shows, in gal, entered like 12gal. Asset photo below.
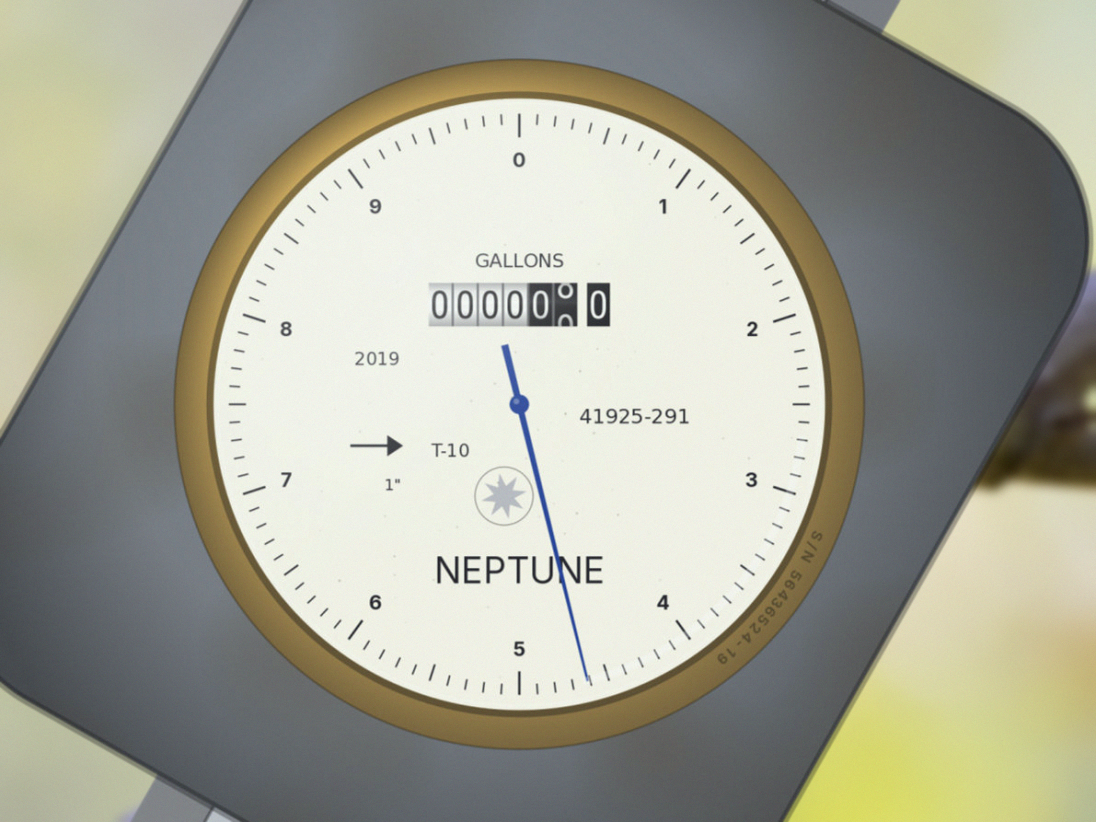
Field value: 84.6gal
